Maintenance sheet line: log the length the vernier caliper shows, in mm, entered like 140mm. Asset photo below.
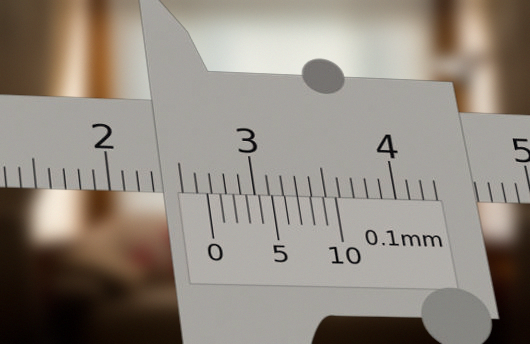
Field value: 26.7mm
